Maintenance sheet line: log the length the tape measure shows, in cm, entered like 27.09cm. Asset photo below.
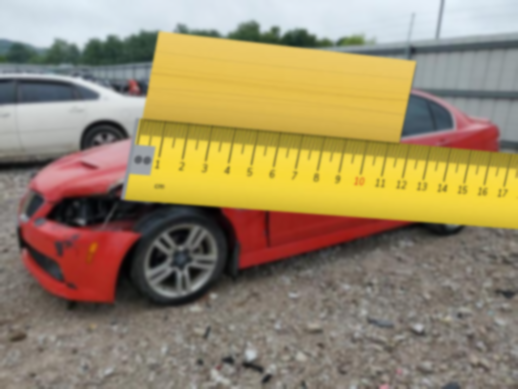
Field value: 11.5cm
